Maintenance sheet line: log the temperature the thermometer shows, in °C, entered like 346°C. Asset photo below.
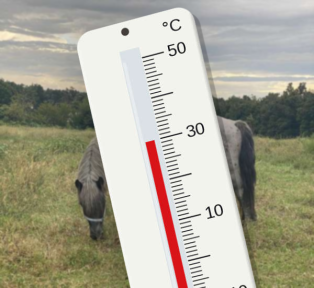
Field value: 30°C
